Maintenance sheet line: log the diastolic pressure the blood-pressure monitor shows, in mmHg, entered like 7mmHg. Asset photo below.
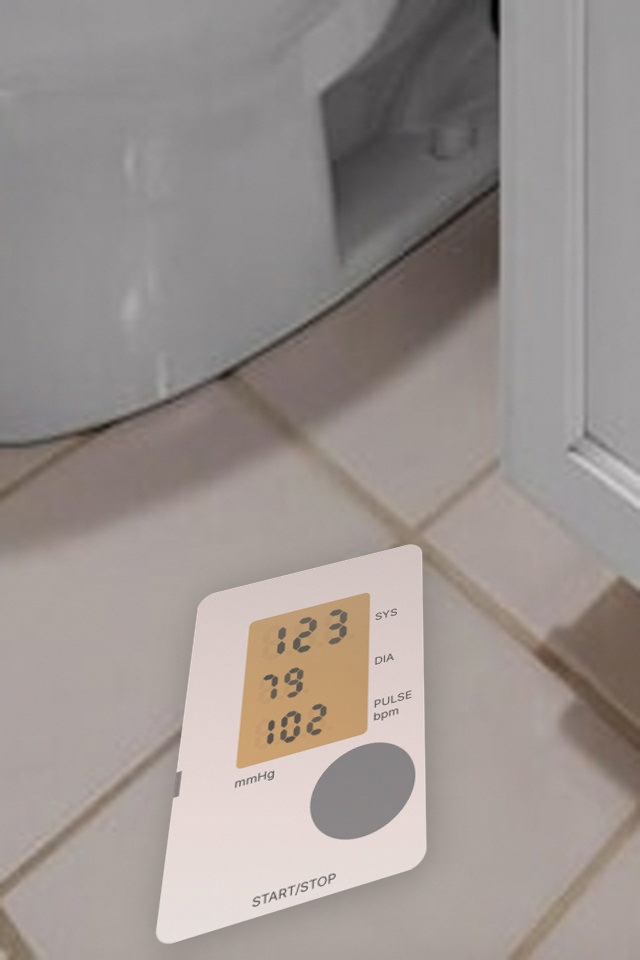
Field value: 79mmHg
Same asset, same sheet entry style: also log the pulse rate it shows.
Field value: 102bpm
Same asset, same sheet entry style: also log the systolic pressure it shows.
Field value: 123mmHg
